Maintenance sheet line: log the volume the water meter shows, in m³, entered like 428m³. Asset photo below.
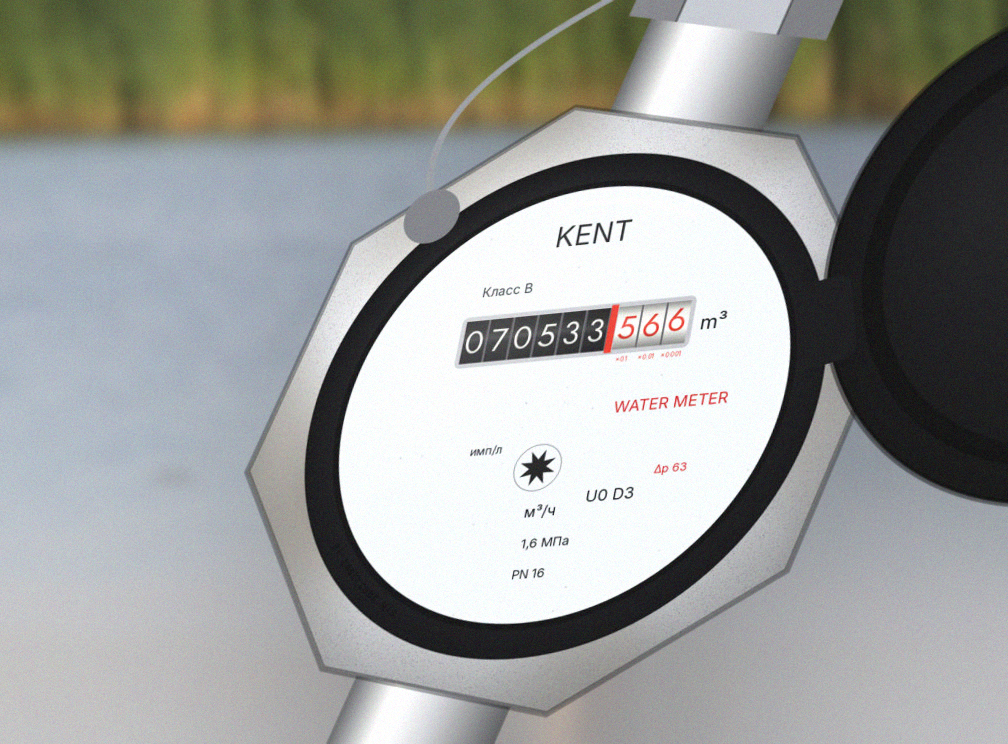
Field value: 70533.566m³
